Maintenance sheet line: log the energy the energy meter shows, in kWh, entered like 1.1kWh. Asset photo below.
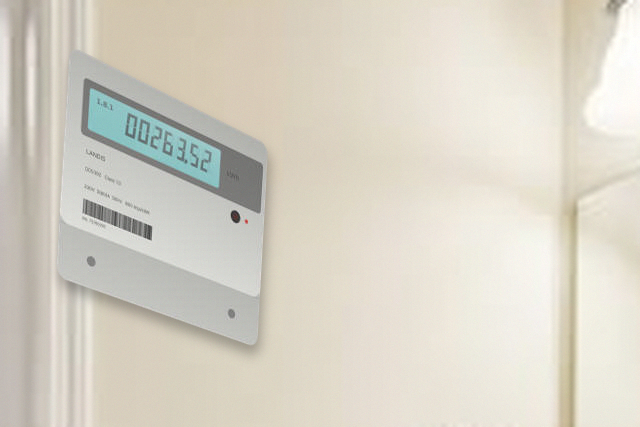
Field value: 263.52kWh
